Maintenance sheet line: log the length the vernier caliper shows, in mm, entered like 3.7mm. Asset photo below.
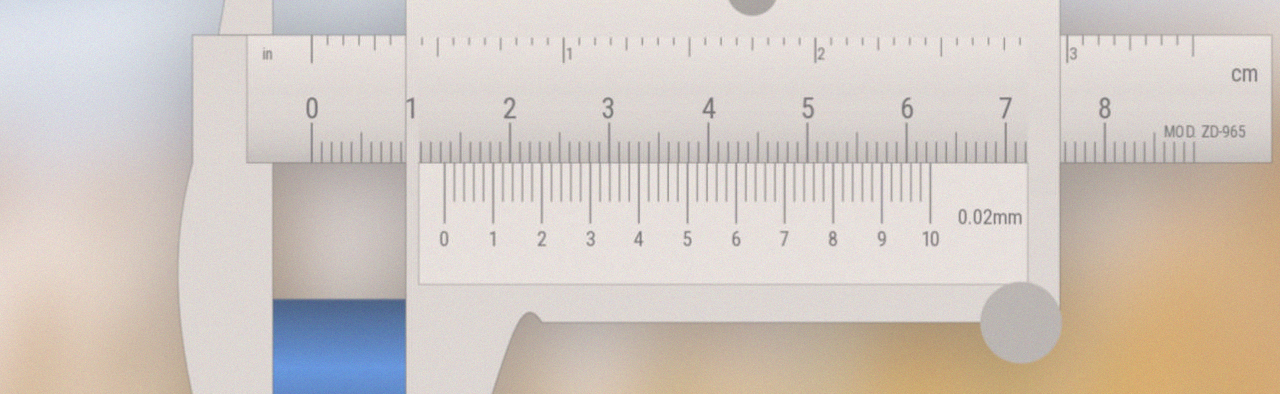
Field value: 13.4mm
